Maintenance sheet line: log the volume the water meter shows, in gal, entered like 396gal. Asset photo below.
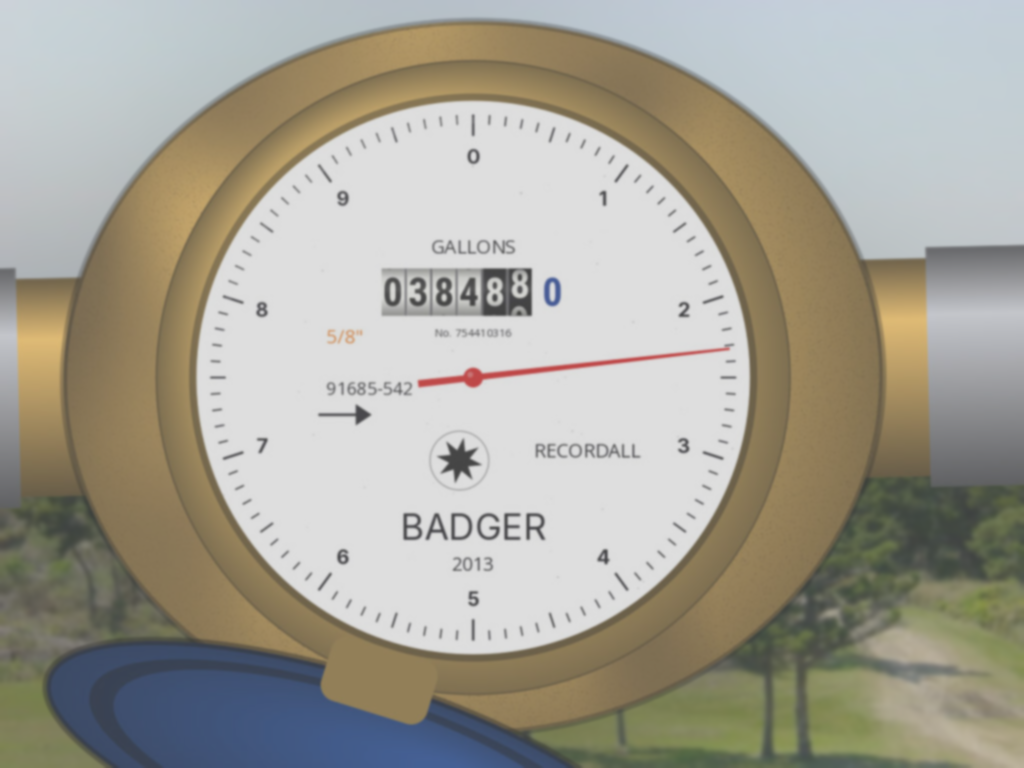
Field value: 384882.3gal
